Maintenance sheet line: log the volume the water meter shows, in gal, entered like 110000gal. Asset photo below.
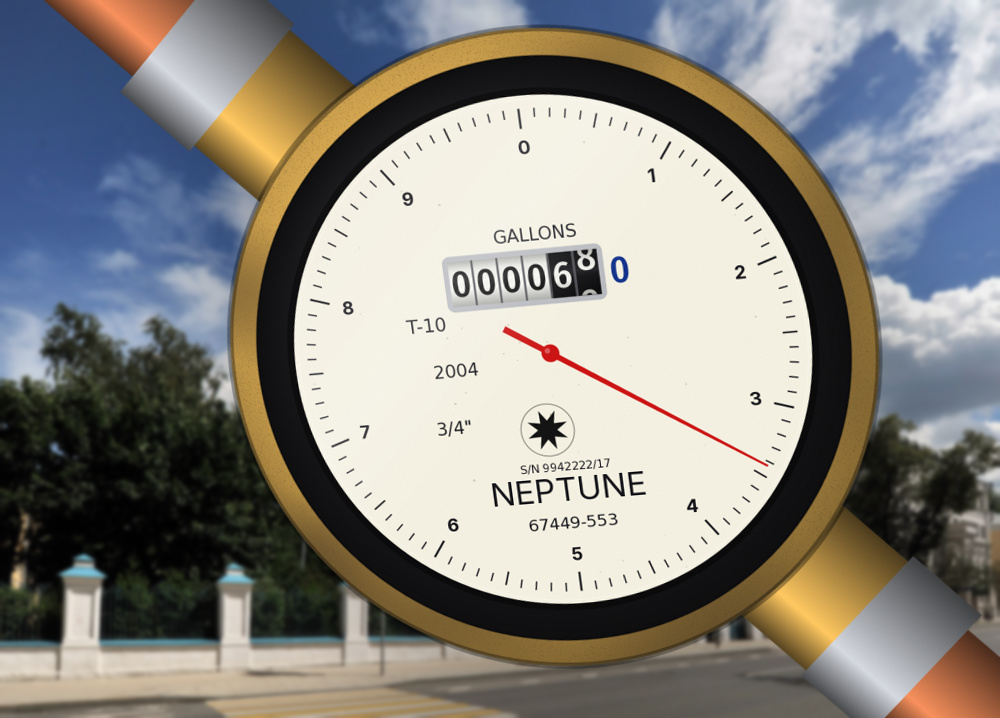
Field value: 683.4gal
